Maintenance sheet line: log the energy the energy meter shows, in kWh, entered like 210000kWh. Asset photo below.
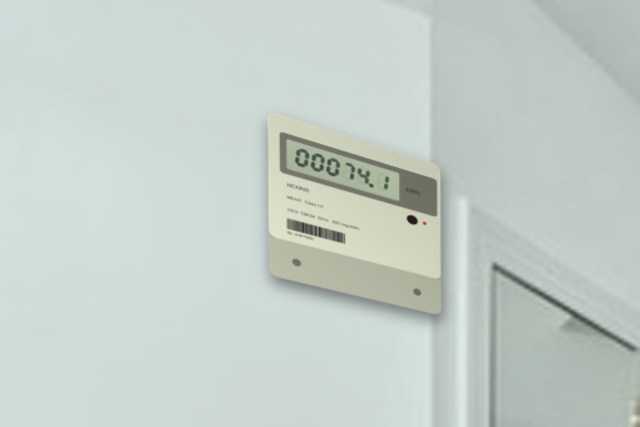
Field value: 74.1kWh
